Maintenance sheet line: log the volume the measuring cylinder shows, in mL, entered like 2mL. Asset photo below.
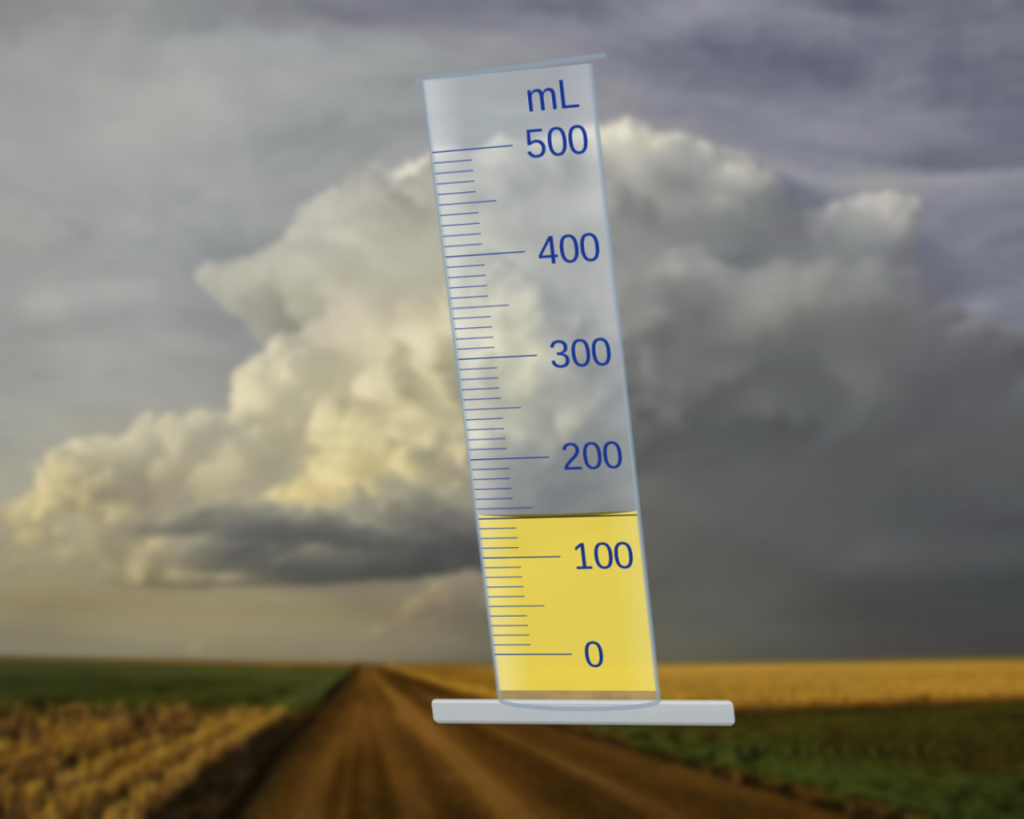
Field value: 140mL
